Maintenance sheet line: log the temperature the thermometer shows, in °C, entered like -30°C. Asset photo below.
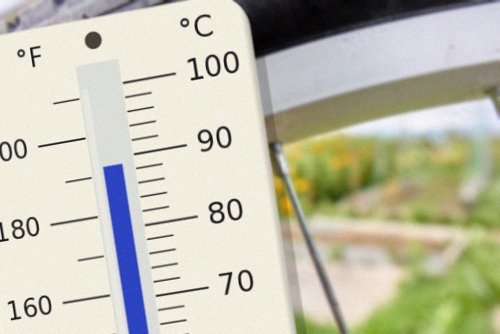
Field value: 89°C
